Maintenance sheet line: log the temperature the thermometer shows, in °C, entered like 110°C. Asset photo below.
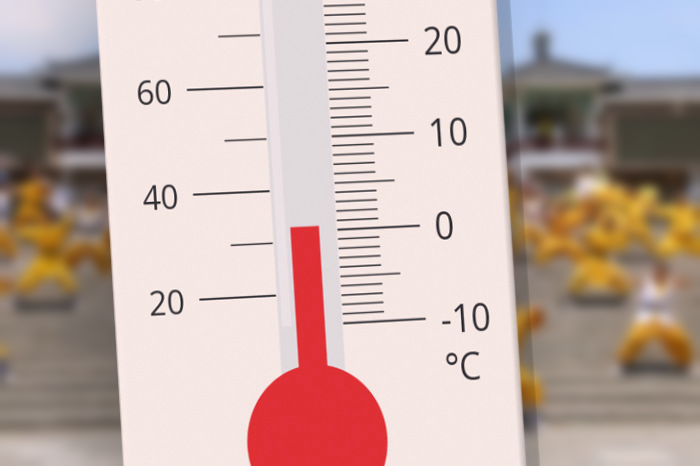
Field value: 0.5°C
